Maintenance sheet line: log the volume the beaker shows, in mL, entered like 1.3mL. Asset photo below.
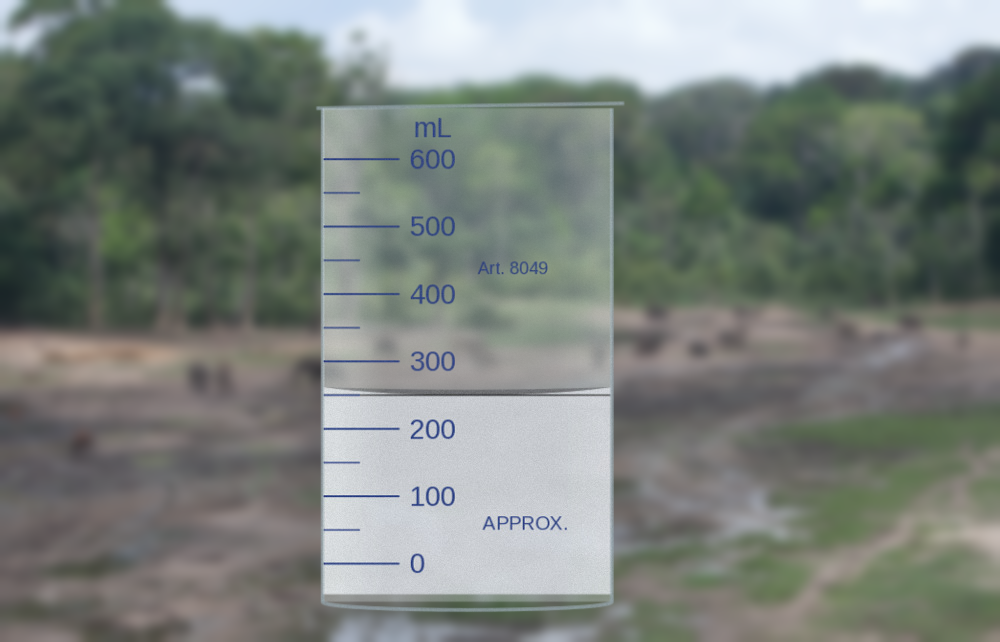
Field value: 250mL
